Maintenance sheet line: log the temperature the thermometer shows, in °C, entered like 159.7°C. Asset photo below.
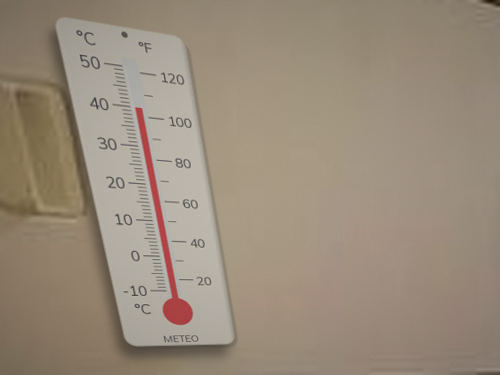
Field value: 40°C
